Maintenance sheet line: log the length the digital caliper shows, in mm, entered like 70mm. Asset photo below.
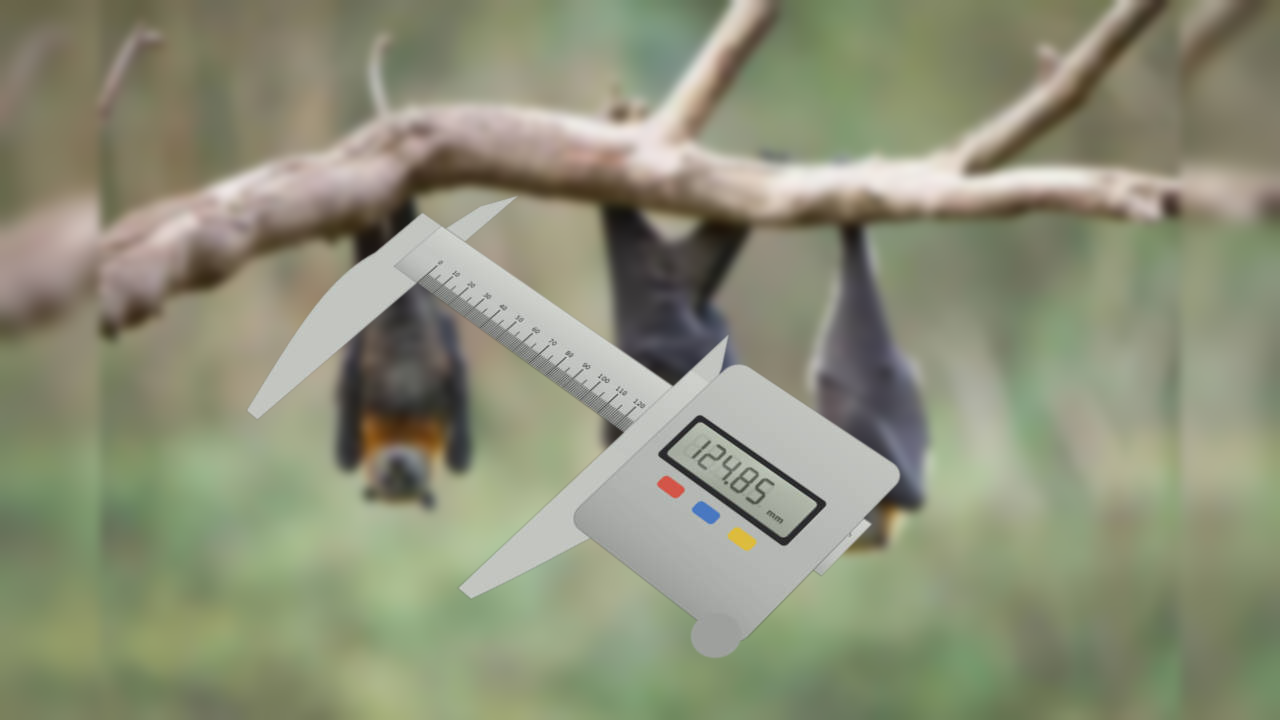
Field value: 124.85mm
